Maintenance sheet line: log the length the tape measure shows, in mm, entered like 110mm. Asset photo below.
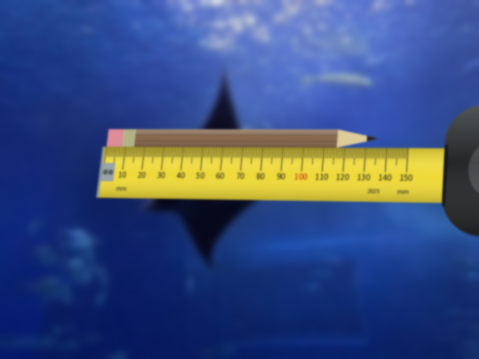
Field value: 135mm
